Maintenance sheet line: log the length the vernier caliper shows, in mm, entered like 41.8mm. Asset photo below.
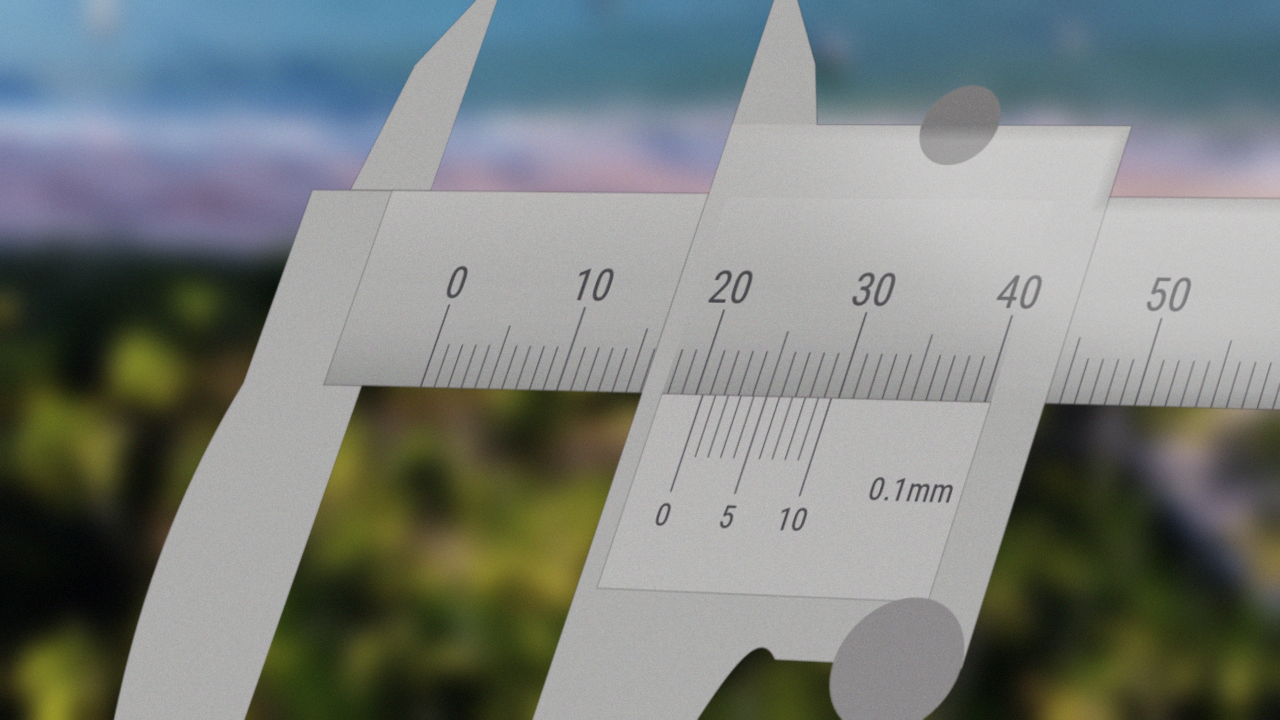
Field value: 20.5mm
